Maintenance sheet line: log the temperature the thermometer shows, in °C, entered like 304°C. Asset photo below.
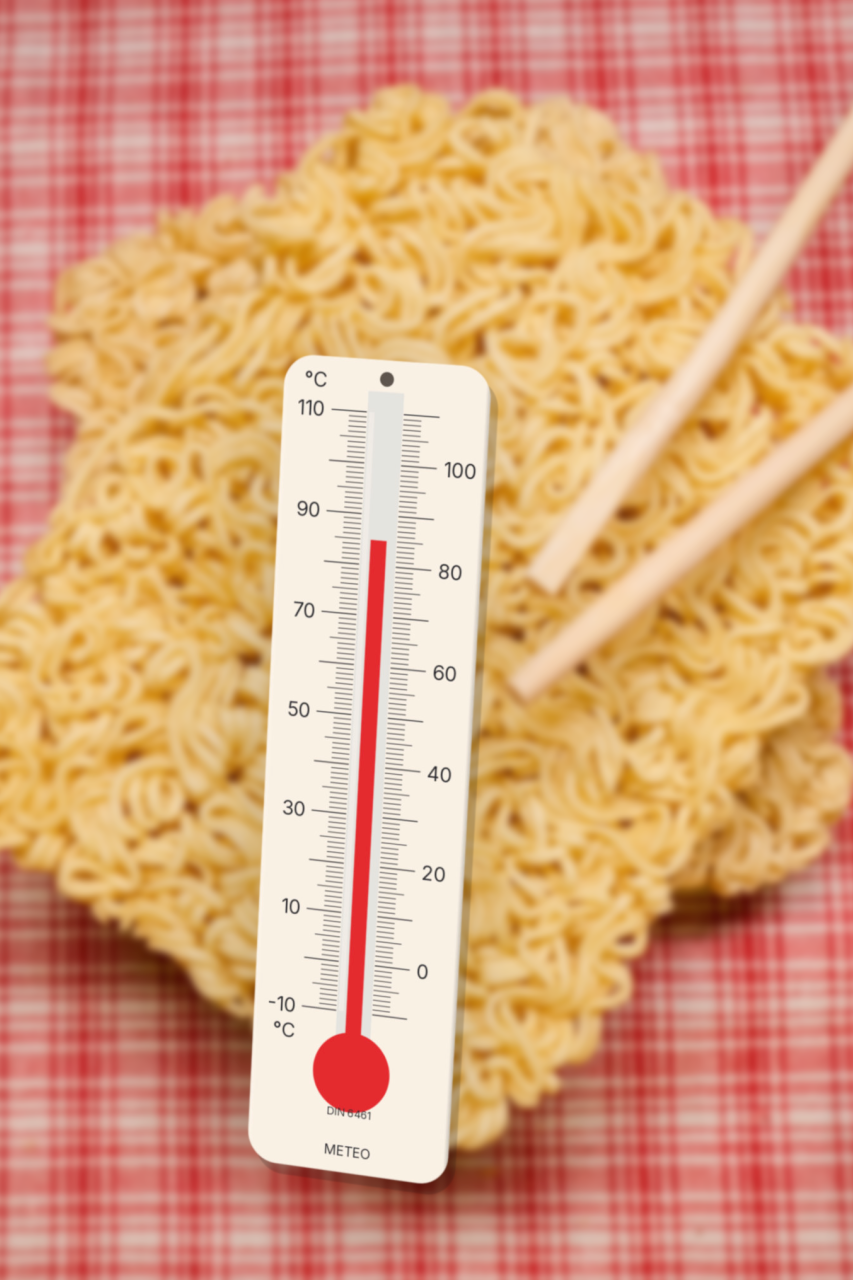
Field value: 85°C
